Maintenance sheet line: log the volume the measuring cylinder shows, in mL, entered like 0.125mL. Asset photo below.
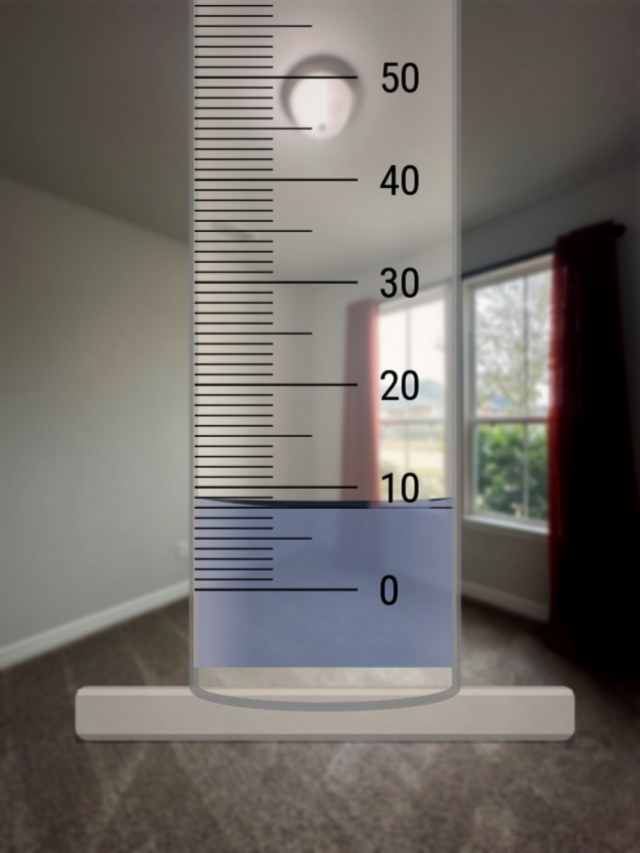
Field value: 8mL
